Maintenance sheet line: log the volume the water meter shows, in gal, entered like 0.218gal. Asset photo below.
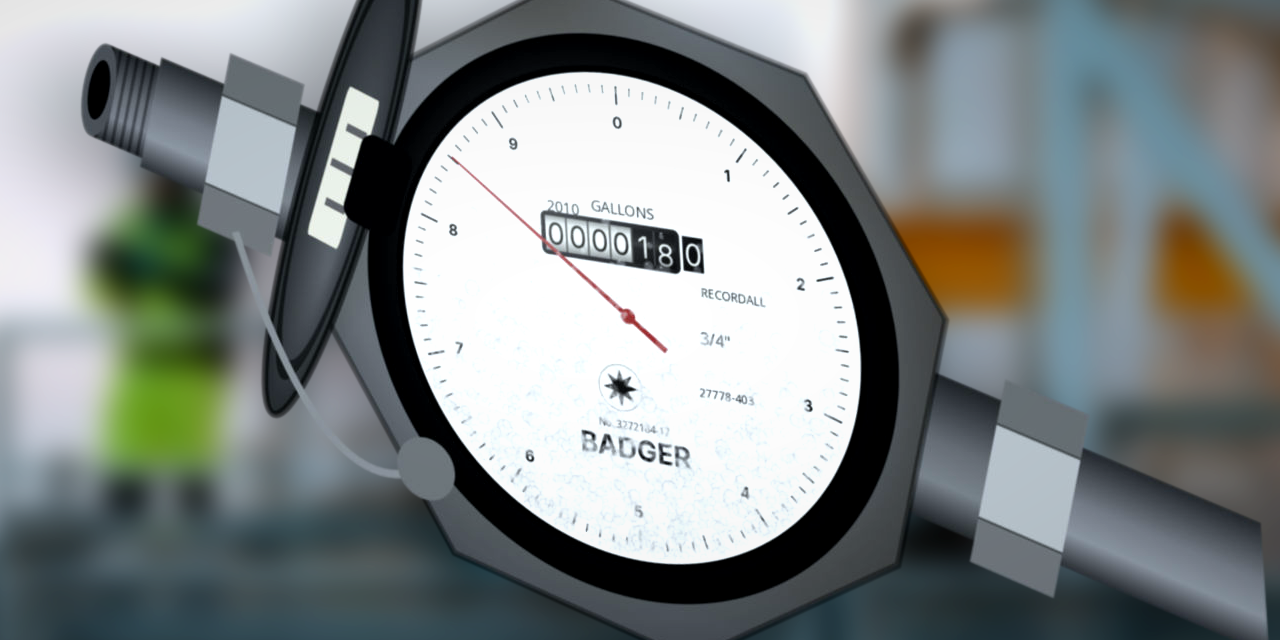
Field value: 178.5gal
